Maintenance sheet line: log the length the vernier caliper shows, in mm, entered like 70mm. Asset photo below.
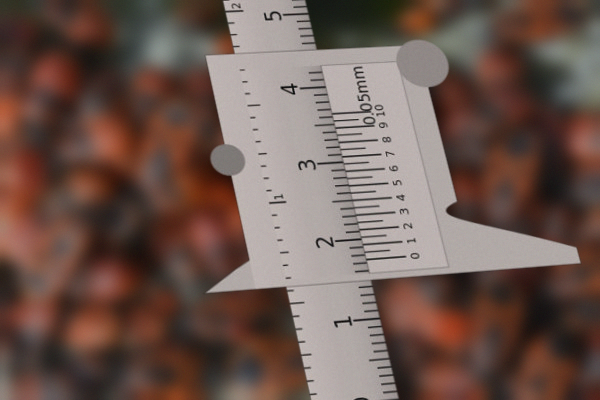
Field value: 17.4mm
